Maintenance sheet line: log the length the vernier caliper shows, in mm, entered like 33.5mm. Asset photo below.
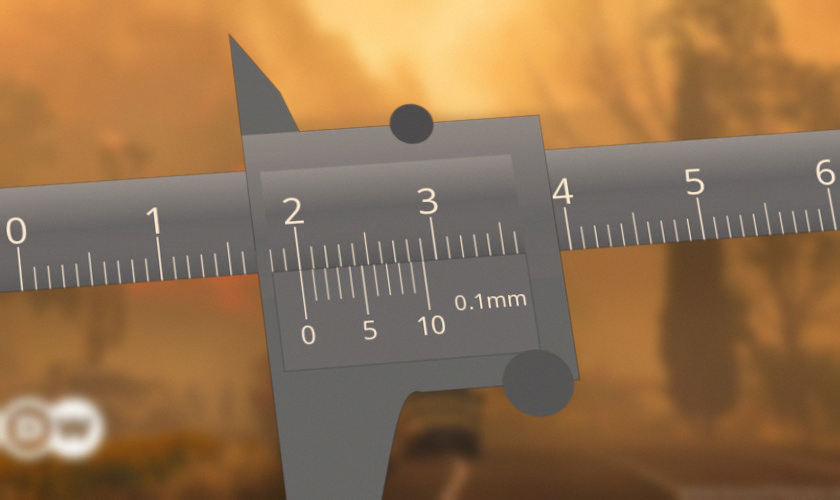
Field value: 20.0mm
